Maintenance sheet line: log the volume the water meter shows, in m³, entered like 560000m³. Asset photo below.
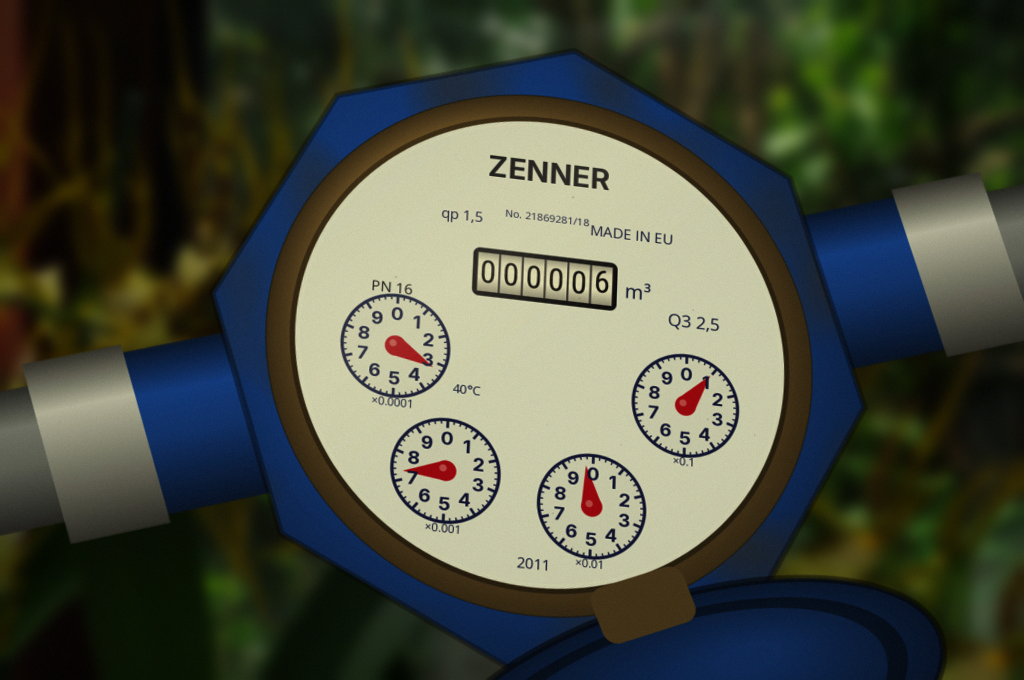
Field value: 6.0973m³
